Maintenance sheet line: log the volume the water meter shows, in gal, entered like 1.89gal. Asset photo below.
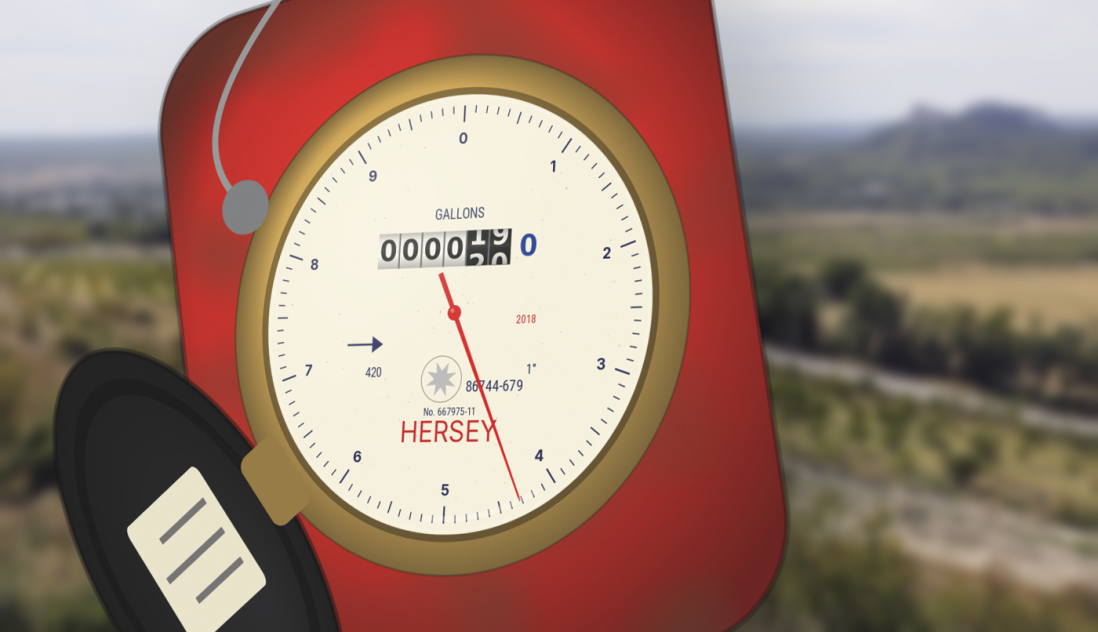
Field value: 194.3gal
